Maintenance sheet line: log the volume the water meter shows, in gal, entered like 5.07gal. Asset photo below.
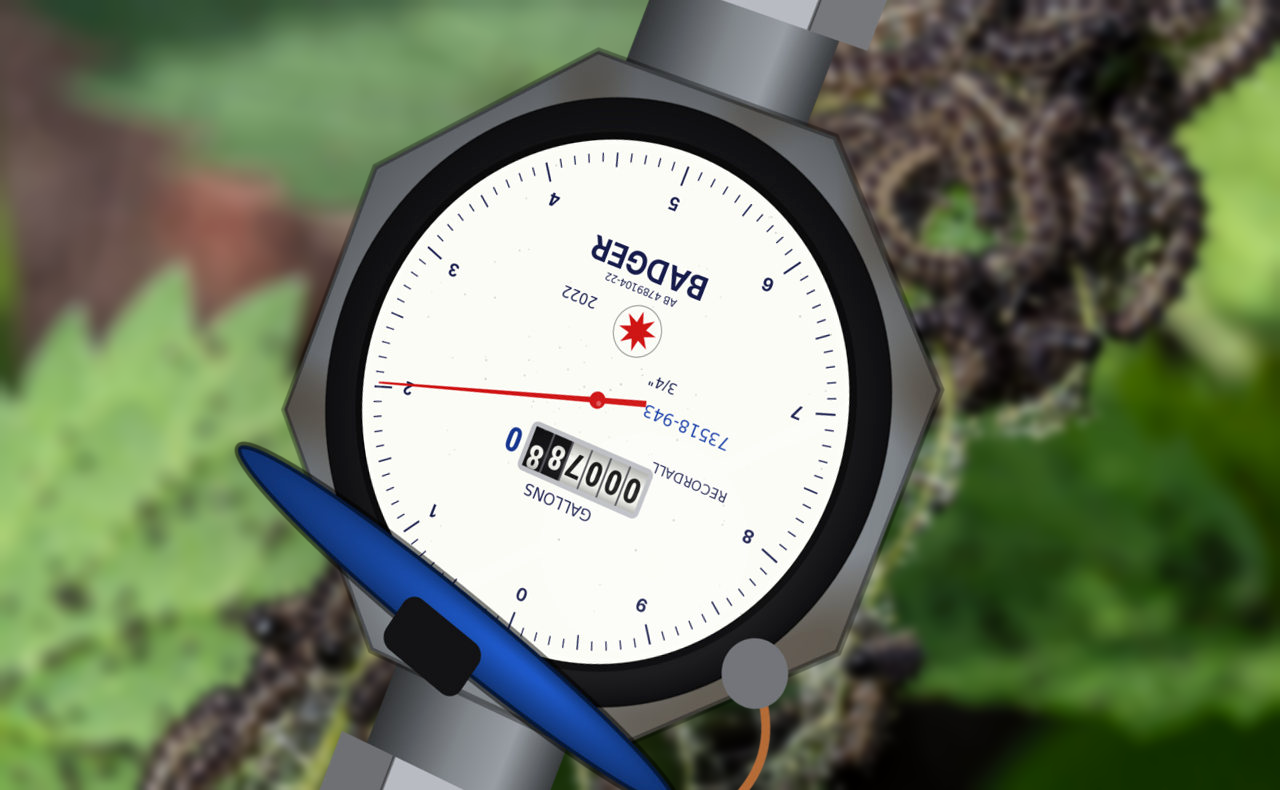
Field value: 7882.0gal
